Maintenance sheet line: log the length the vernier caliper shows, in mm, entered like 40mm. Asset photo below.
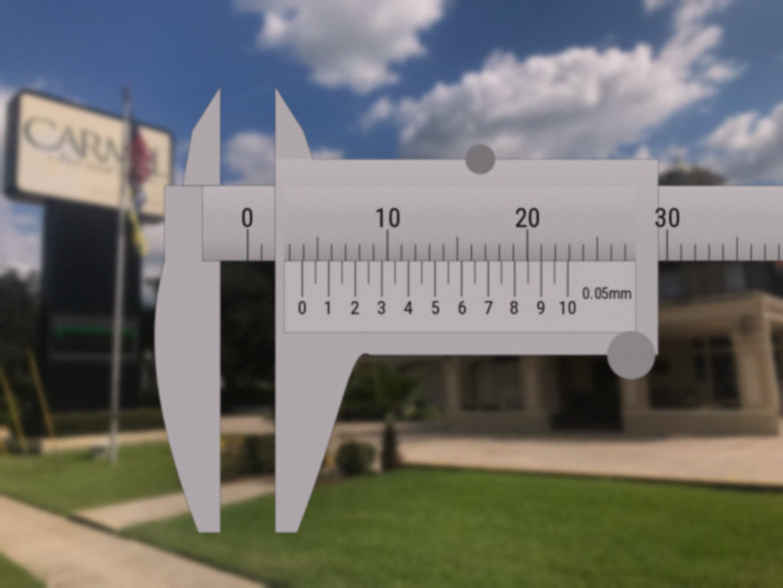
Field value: 3.9mm
